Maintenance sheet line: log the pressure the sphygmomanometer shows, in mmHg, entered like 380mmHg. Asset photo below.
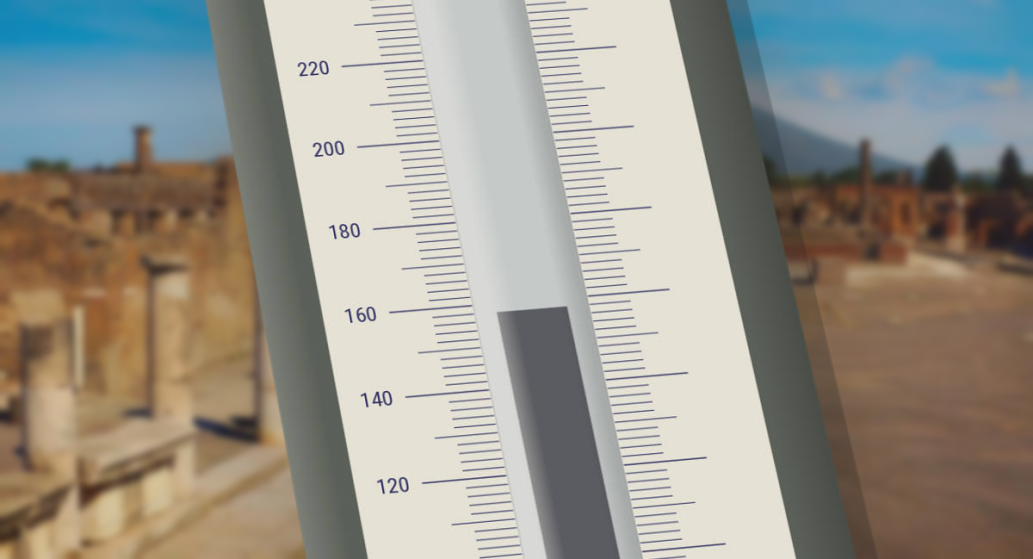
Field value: 158mmHg
